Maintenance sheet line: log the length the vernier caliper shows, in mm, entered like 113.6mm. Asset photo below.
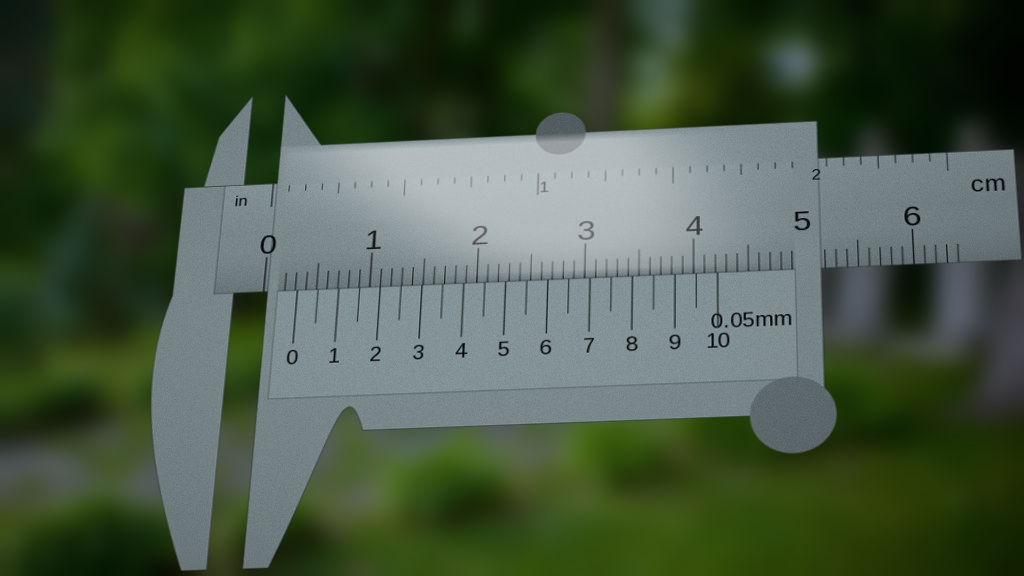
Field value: 3.2mm
